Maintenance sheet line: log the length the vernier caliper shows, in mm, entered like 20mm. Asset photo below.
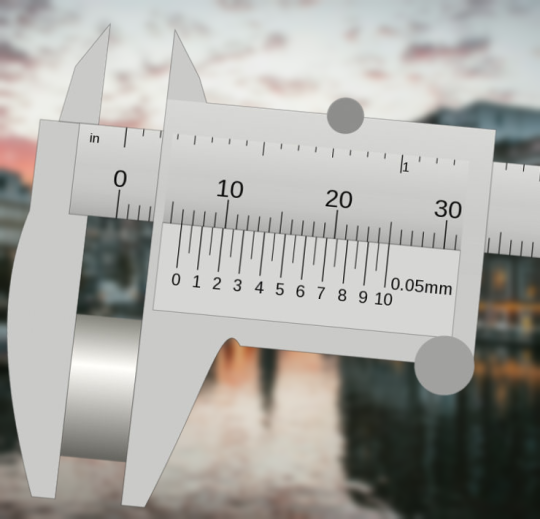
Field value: 6.0mm
